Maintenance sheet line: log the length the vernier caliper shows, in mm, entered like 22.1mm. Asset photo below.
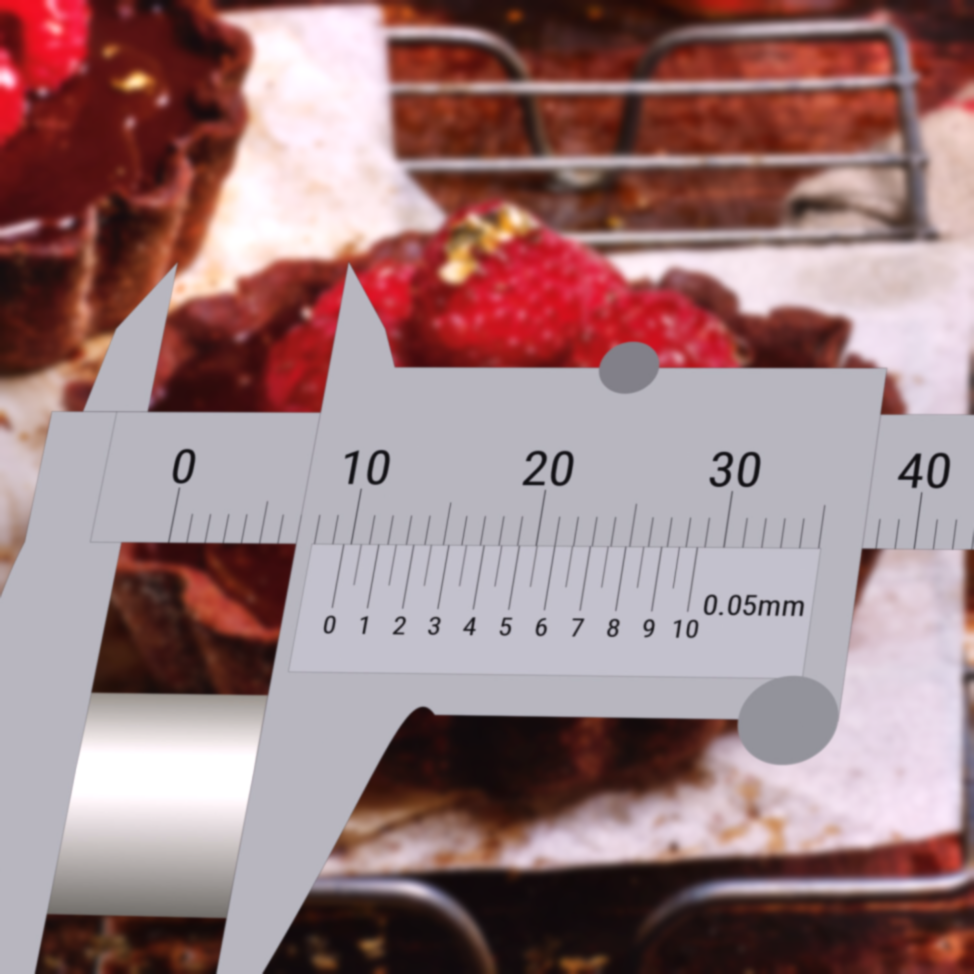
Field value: 9.6mm
